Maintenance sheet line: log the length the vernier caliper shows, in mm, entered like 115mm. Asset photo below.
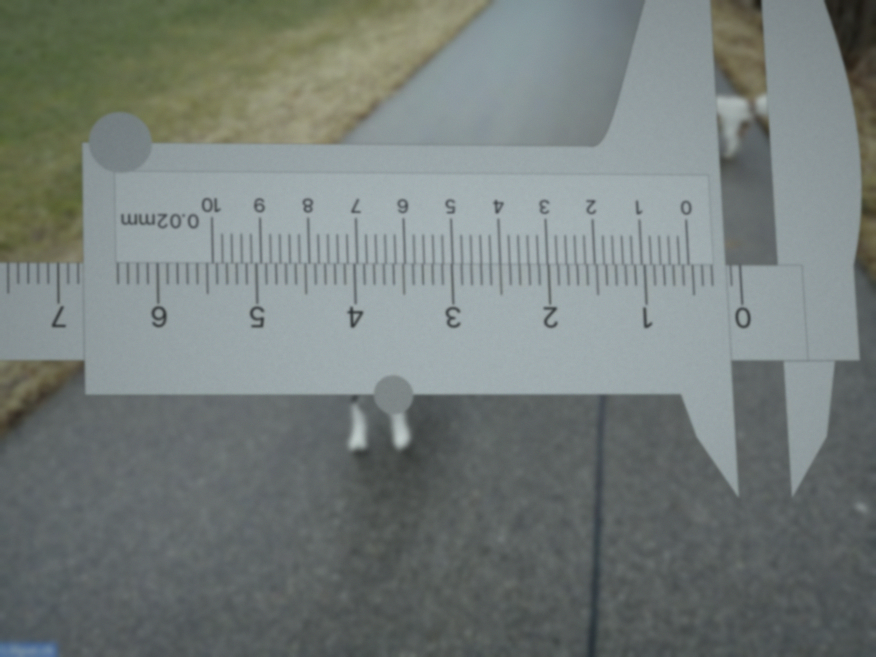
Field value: 5.4mm
